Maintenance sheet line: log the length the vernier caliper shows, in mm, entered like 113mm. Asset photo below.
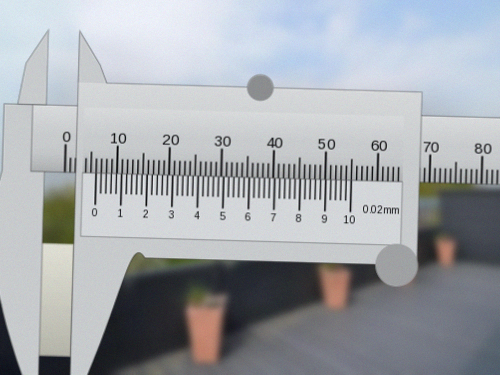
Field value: 6.0mm
